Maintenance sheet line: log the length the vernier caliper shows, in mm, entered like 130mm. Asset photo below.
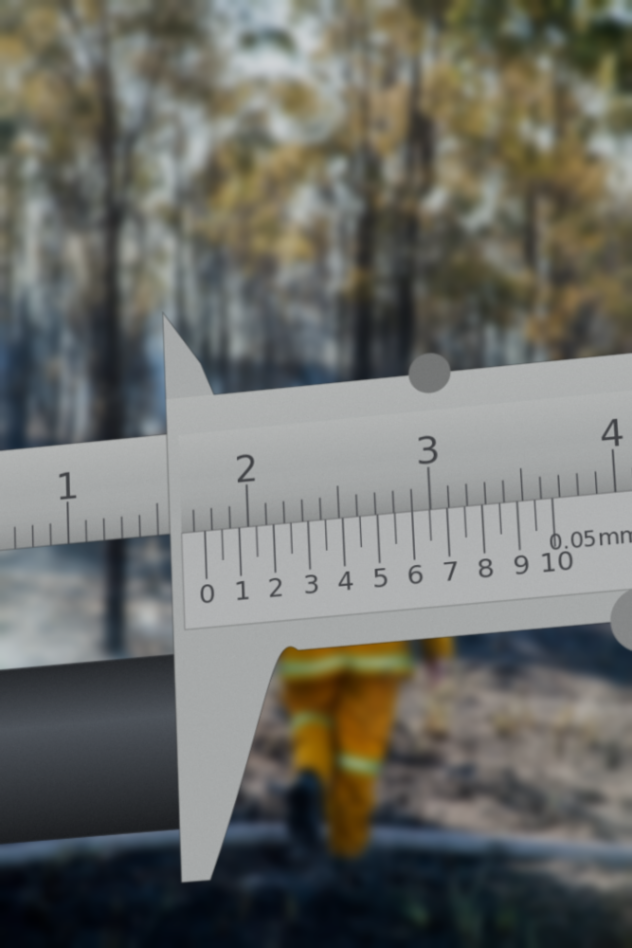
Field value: 17.6mm
